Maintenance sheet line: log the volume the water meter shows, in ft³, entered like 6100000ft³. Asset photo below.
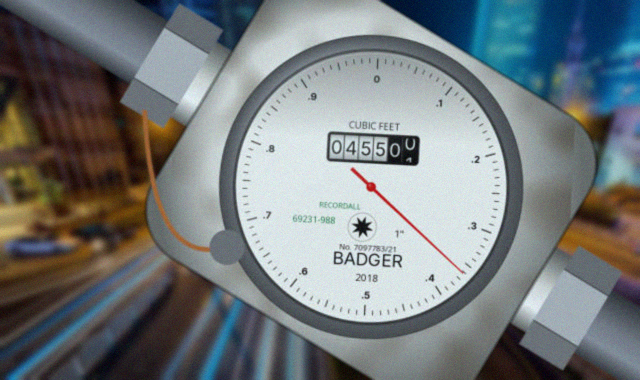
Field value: 45500.36ft³
